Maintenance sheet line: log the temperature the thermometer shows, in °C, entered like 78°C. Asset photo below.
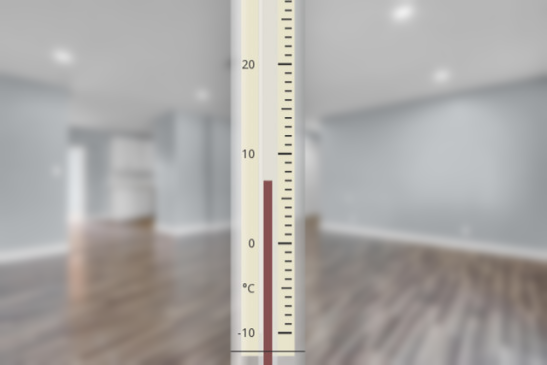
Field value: 7°C
